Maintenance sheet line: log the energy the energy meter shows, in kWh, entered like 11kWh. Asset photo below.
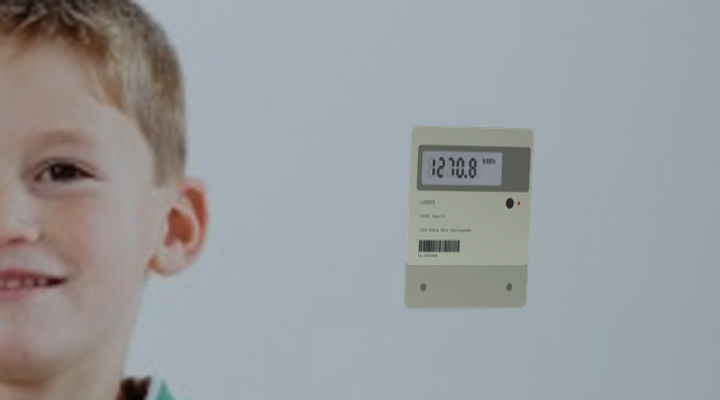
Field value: 1270.8kWh
